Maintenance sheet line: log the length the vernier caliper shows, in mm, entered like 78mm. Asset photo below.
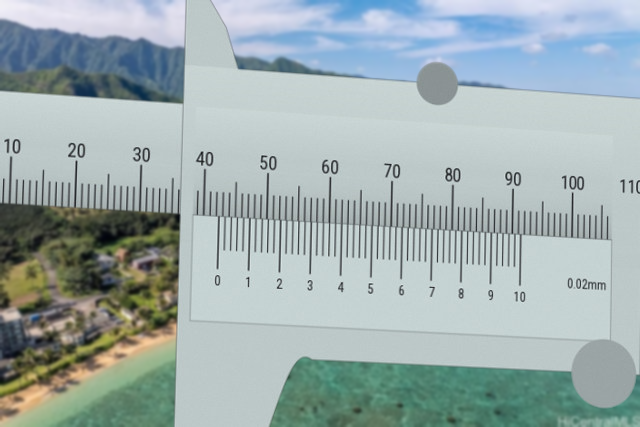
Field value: 42.4mm
